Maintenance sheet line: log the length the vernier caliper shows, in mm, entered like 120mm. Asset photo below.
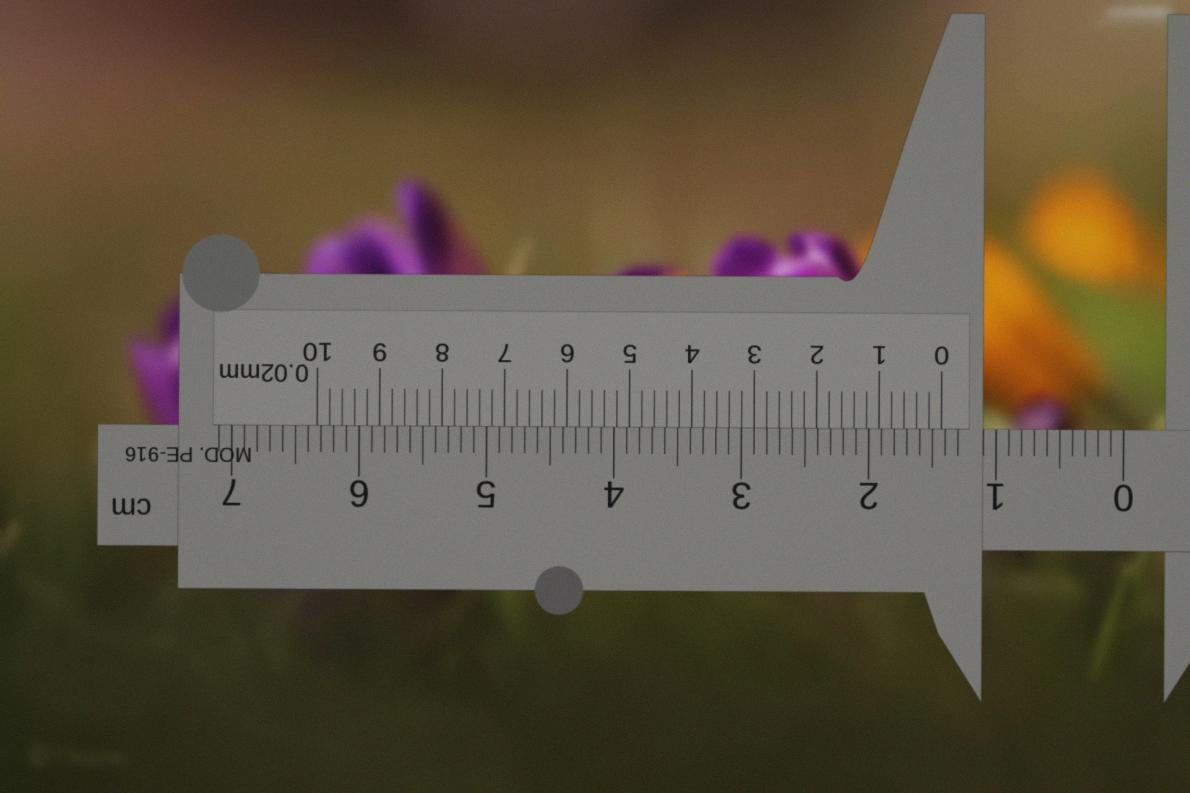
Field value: 14.3mm
